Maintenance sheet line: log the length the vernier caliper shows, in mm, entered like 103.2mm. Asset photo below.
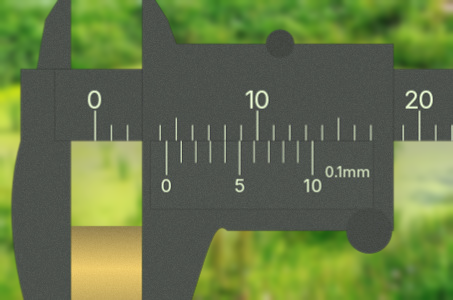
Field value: 4.4mm
